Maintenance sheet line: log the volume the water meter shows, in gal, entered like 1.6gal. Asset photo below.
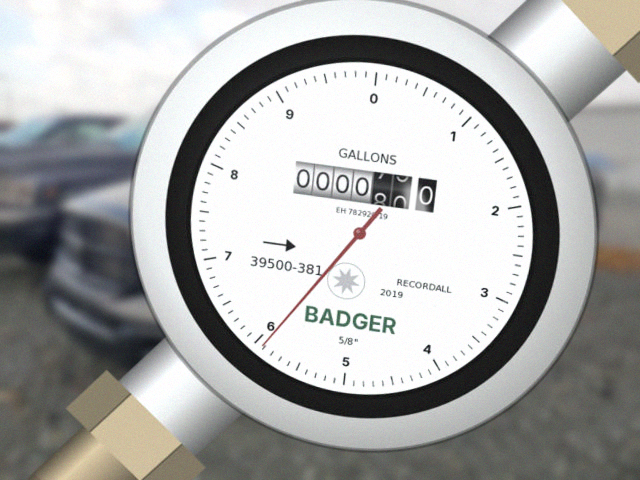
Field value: 795.9gal
